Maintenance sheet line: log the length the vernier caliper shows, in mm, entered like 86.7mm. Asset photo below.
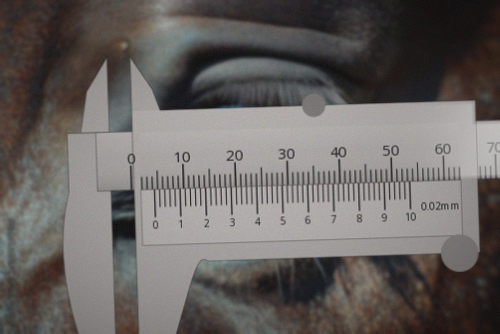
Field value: 4.4mm
